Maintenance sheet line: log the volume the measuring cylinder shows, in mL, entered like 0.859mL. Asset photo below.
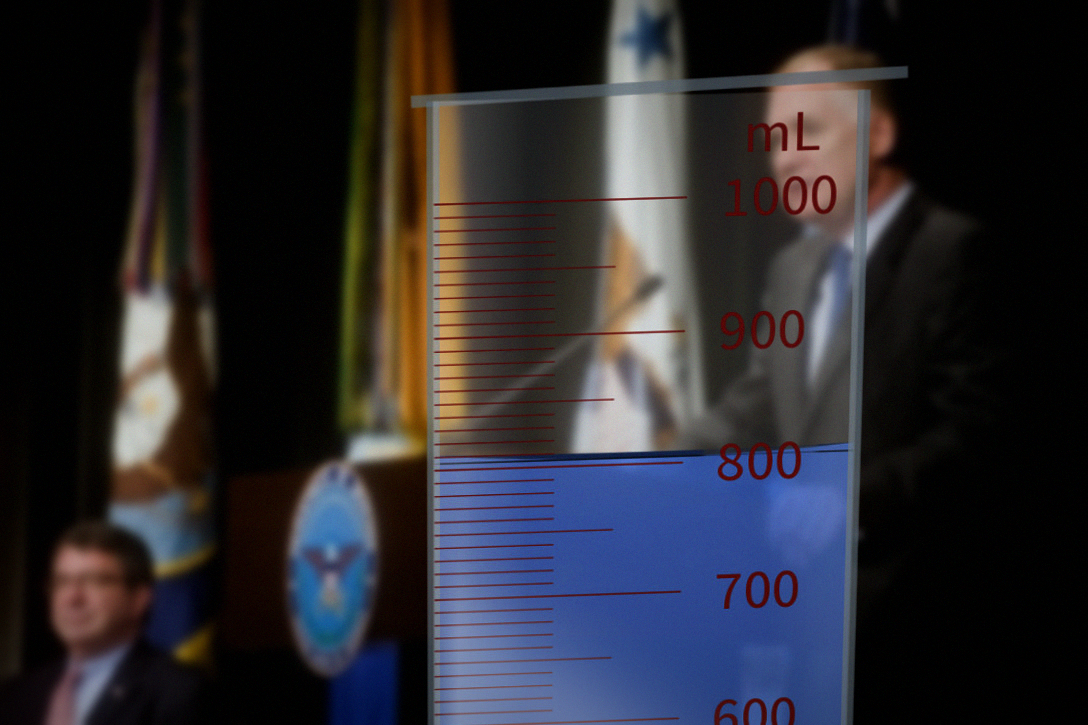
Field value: 805mL
